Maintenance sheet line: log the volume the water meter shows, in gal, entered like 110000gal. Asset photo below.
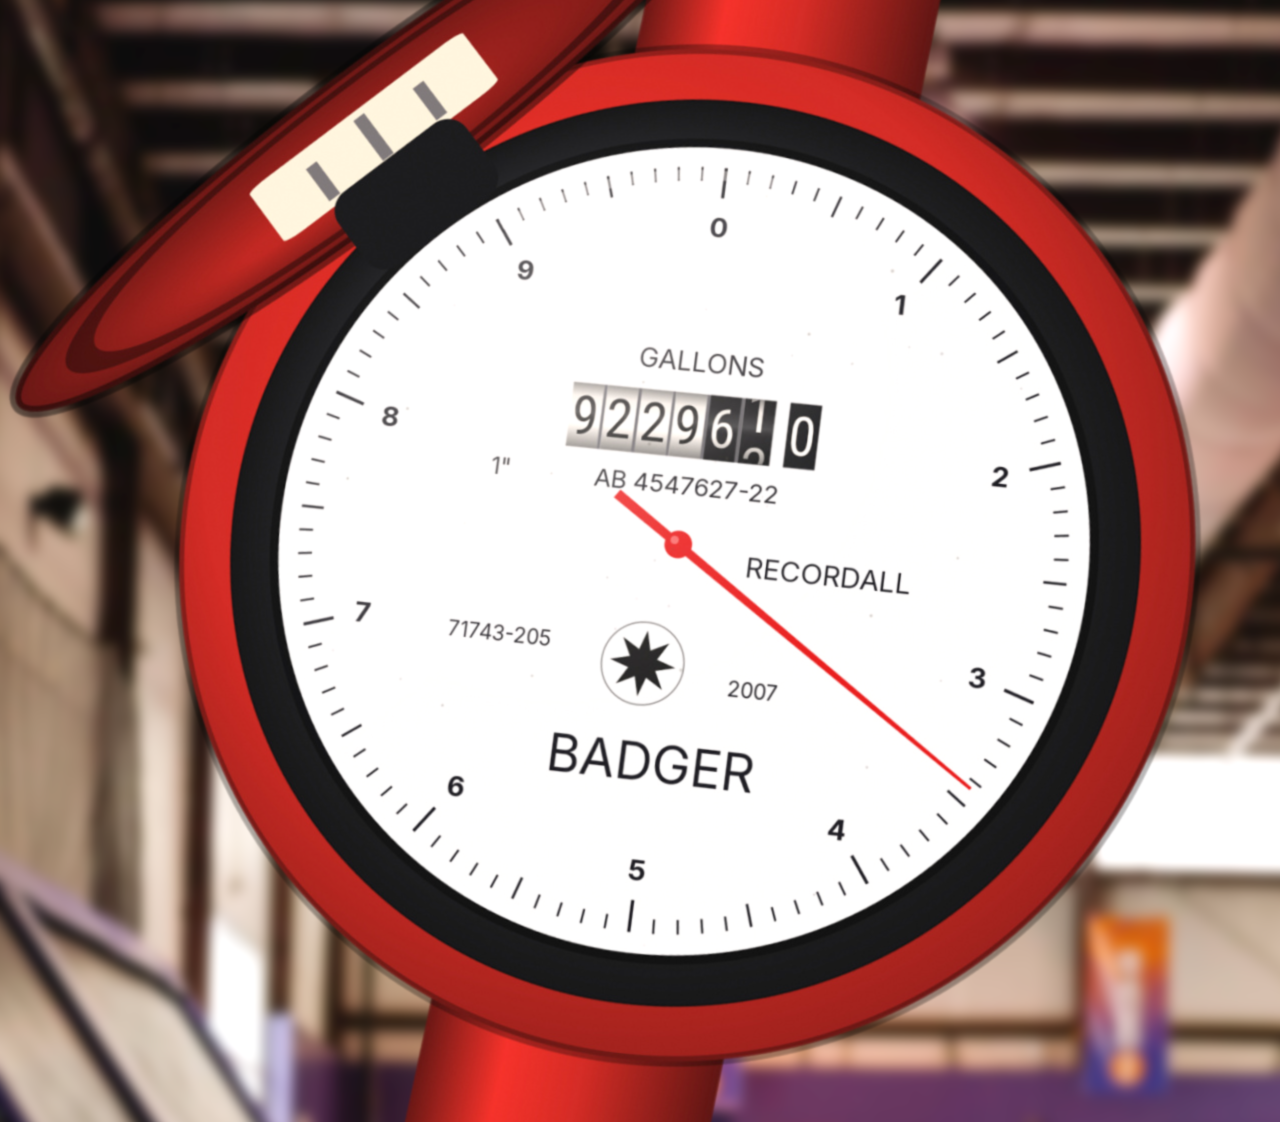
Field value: 9229613.4gal
